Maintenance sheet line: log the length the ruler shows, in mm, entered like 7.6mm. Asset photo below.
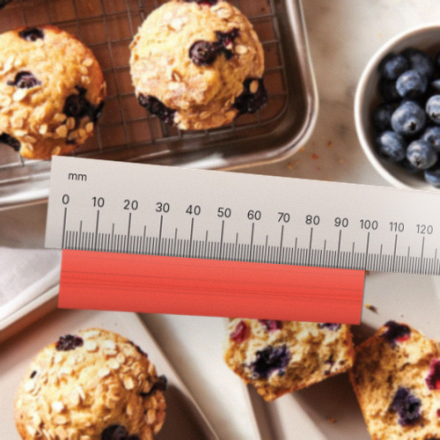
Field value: 100mm
